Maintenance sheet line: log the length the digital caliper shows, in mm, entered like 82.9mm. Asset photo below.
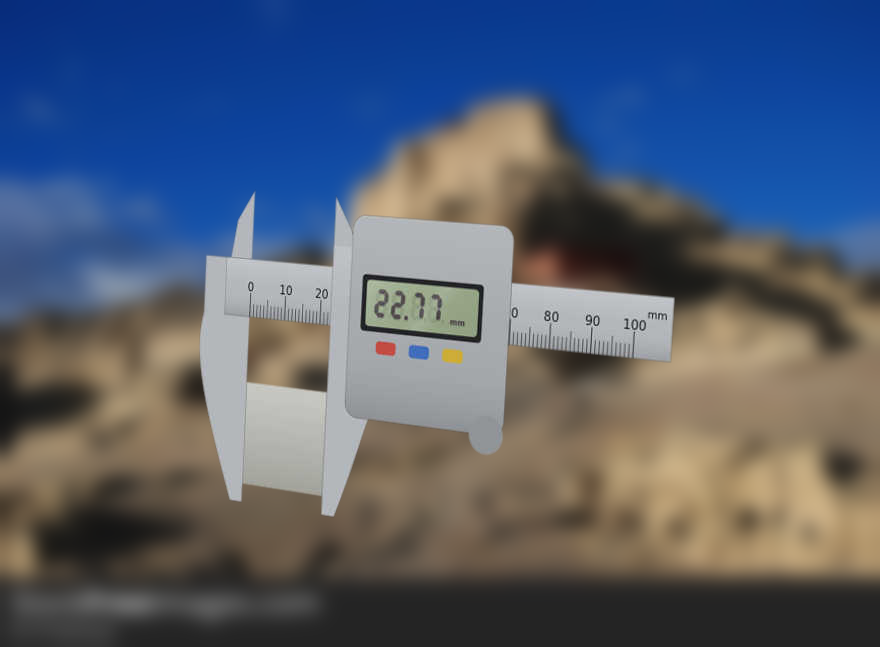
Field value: 22.77mm
